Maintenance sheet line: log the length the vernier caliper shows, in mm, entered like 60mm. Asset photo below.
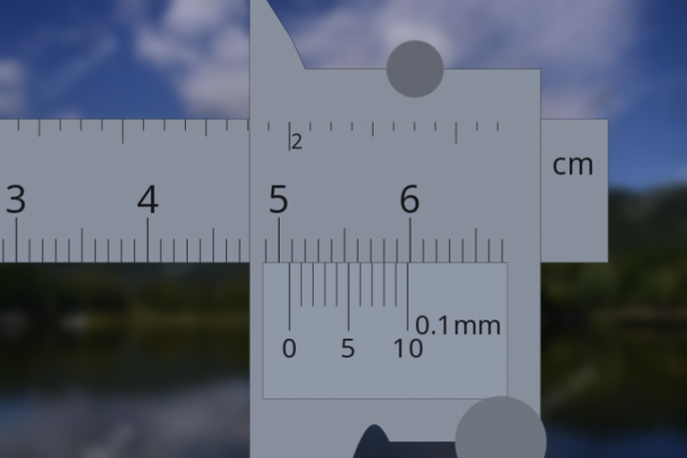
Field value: 50.8mm
